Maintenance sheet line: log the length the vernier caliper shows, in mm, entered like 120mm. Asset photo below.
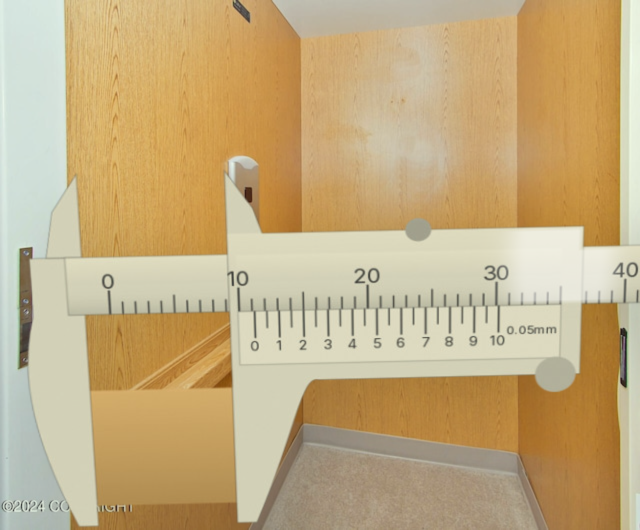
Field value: 11.2mm
